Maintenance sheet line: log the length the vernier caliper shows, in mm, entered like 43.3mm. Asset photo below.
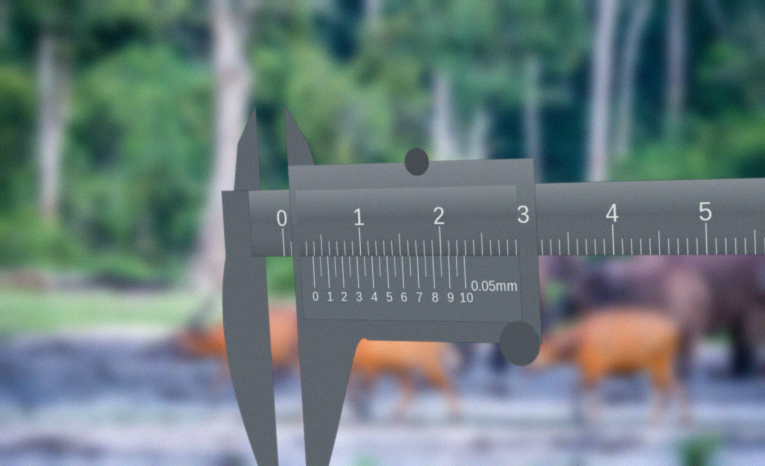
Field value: 3.8mm
